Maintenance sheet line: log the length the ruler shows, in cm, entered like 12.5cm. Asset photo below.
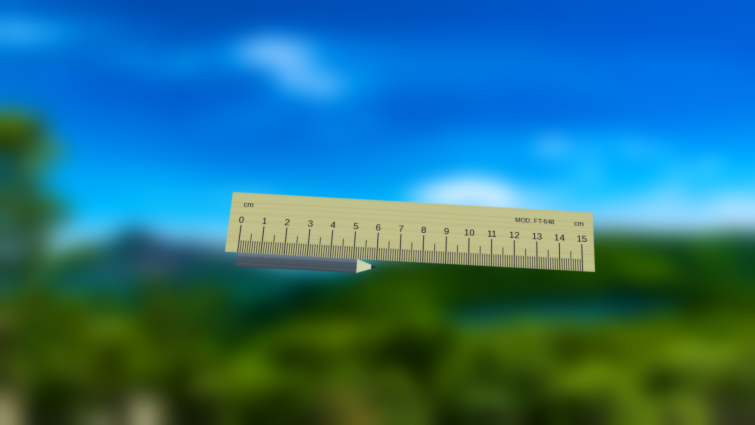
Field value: 6cm
